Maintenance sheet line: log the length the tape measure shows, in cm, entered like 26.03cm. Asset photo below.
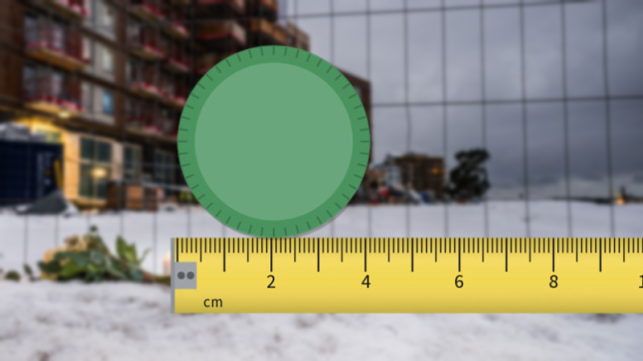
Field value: 4.1cm
